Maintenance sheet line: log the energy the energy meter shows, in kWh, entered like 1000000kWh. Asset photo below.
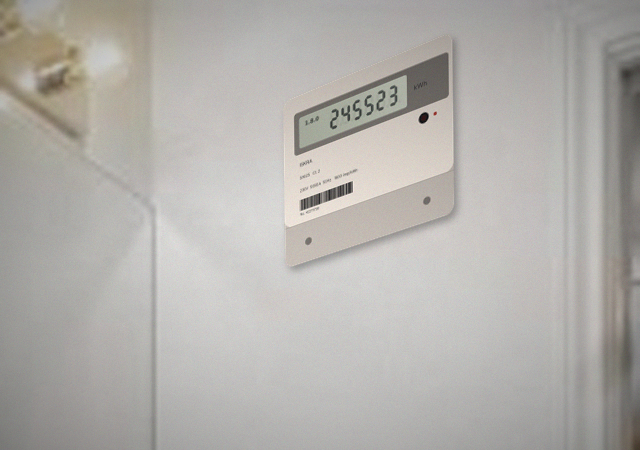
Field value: 245523kWh
